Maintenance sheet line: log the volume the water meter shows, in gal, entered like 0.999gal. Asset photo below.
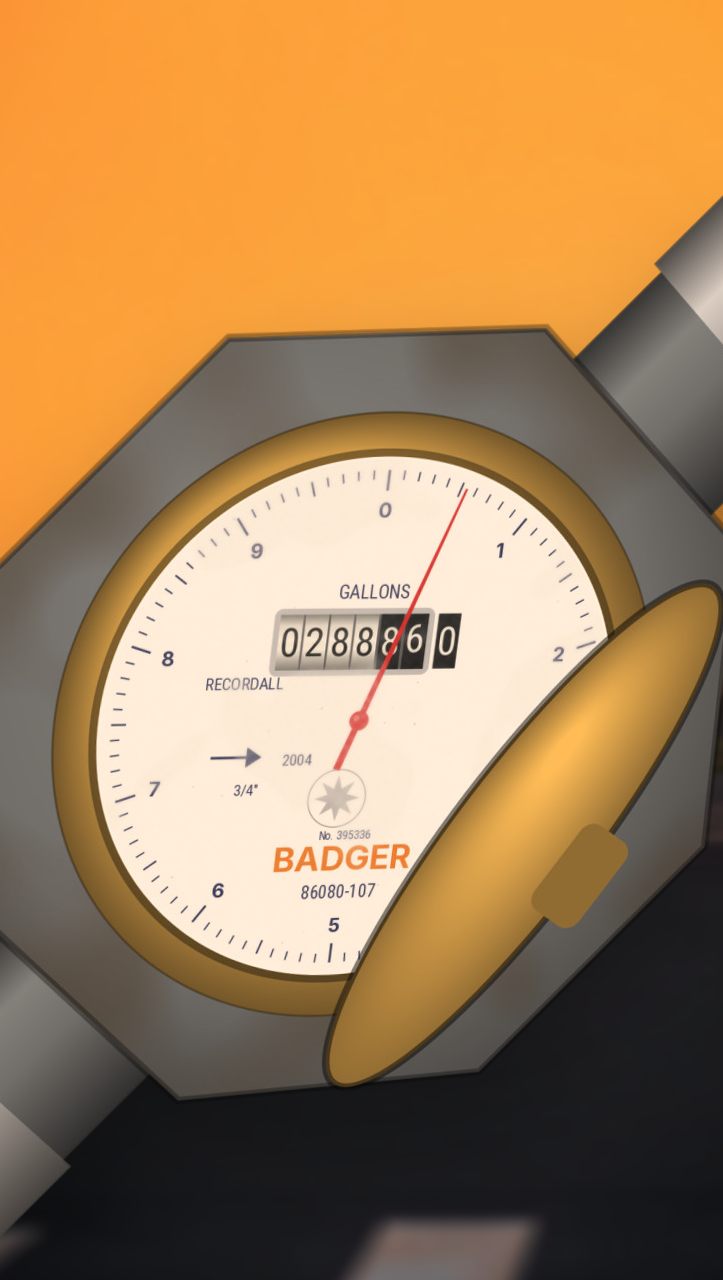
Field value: 288860.5gal
